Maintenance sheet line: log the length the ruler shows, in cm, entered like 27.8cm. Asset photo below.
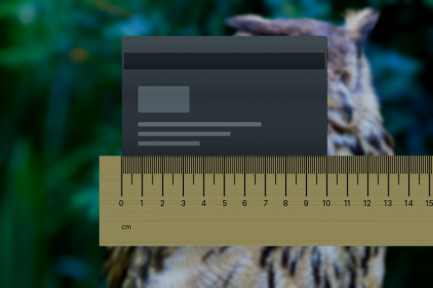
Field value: 10cm
